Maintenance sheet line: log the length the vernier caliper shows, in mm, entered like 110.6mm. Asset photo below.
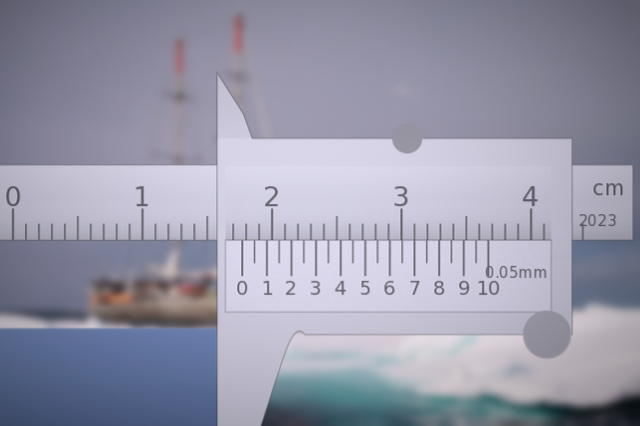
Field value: 17.7mm
